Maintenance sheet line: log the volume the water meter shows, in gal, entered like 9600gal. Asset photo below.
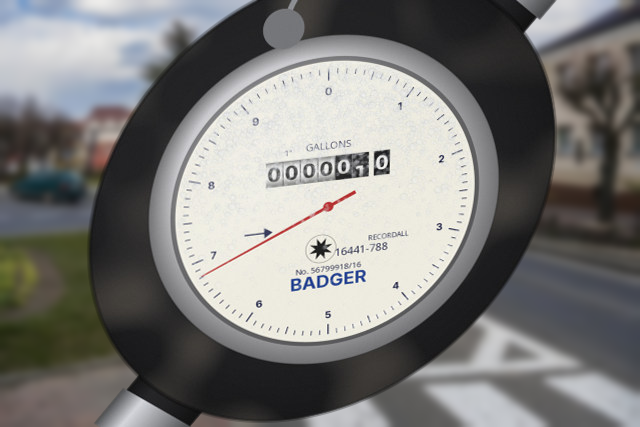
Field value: 6.8gal
